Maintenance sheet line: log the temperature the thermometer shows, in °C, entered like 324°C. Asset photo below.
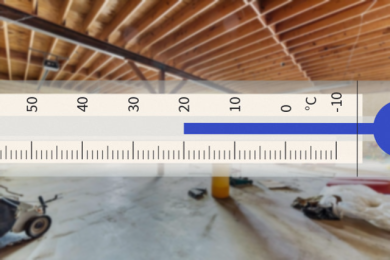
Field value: 20°C
